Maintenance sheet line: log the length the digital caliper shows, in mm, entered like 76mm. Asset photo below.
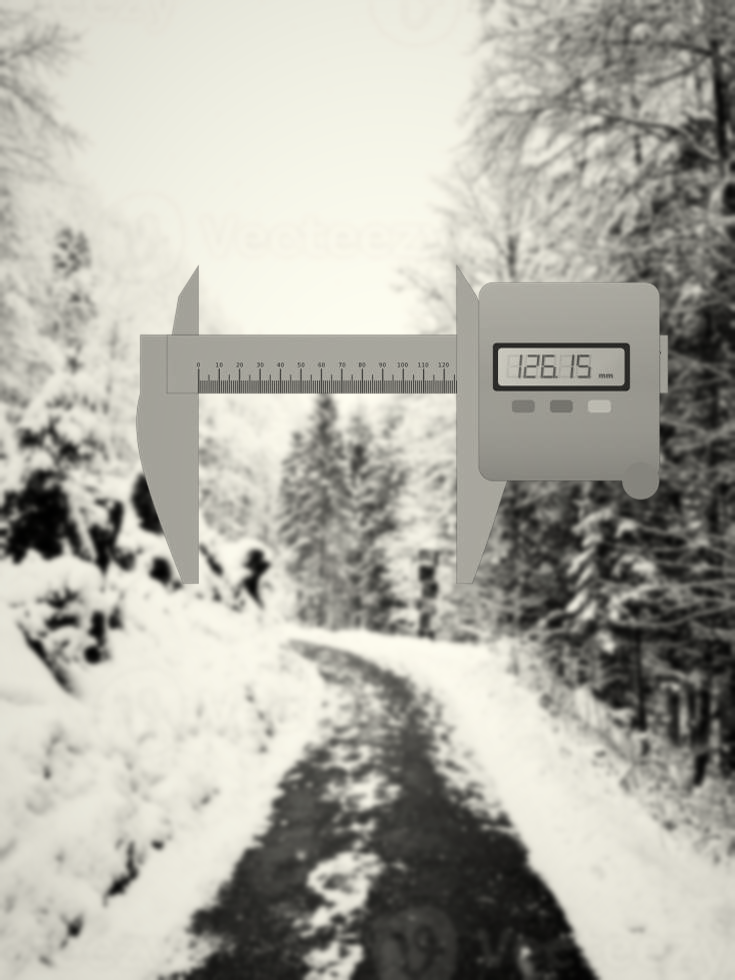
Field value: 126.15mm
